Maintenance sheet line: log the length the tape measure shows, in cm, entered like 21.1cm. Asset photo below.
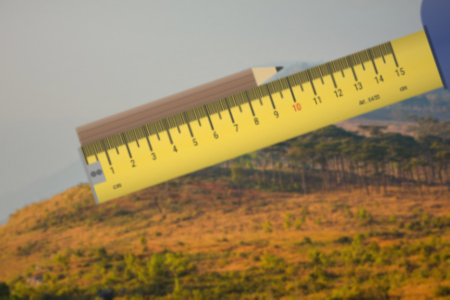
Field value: 10cm
